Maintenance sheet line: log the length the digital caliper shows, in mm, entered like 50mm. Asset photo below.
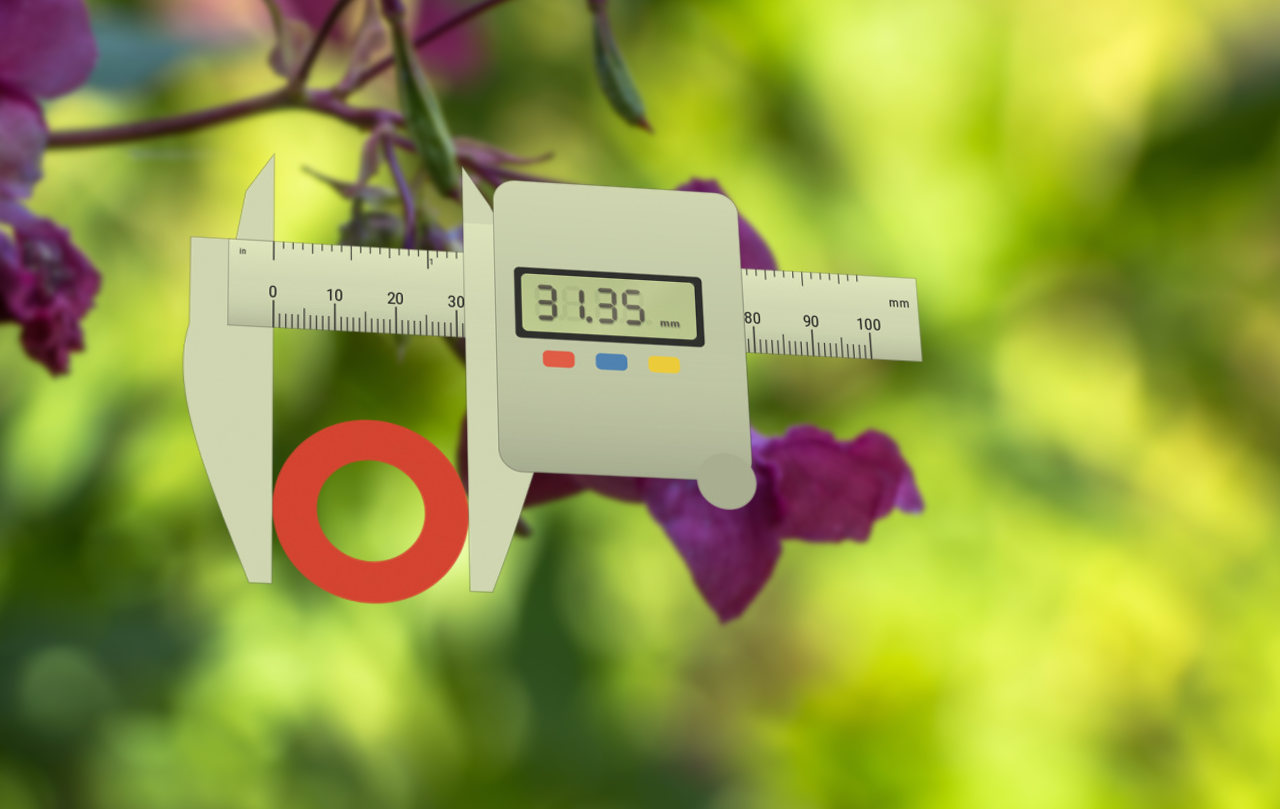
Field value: 31.35mm
